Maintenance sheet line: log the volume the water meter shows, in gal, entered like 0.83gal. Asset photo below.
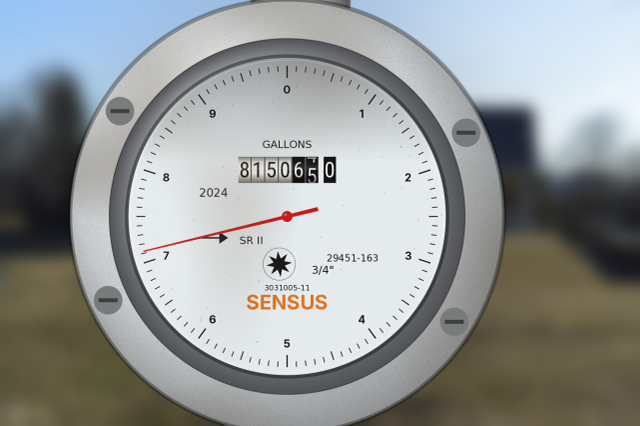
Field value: 8150647.1gal
